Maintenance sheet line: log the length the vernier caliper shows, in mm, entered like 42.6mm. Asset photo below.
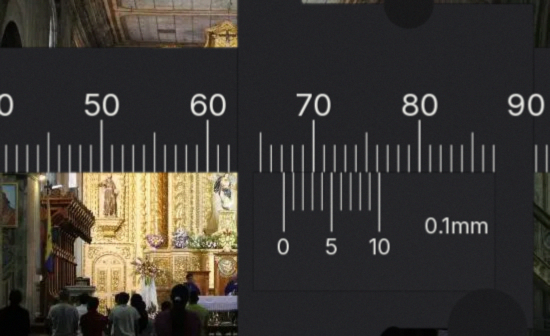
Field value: 67.2mm
